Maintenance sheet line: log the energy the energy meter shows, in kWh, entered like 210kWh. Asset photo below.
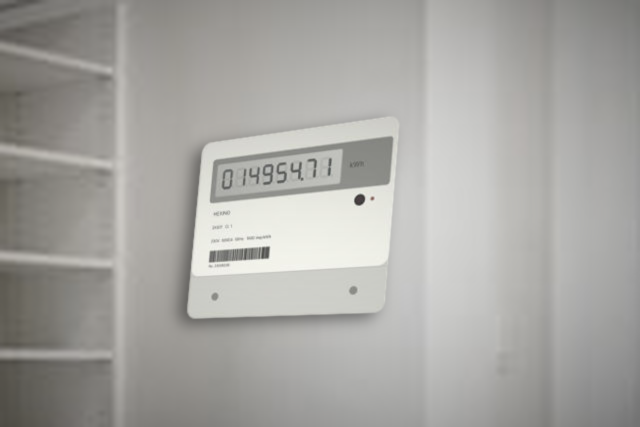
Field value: 14954.71kWh
